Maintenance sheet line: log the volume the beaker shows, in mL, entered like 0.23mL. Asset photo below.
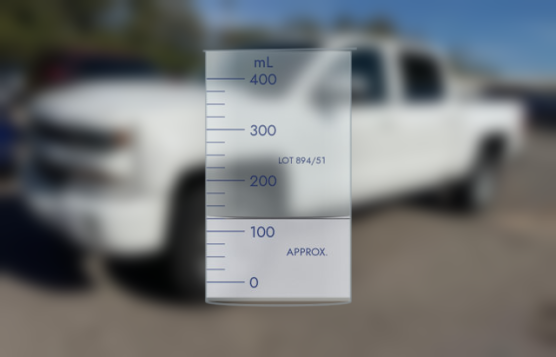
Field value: 125mL
